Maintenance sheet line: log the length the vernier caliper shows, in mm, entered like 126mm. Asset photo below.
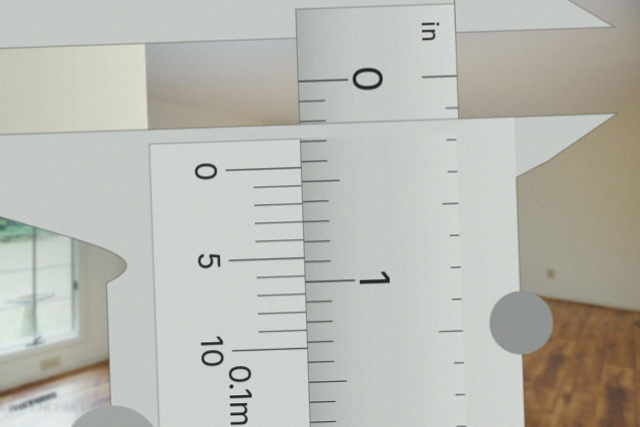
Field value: 4.3mm
